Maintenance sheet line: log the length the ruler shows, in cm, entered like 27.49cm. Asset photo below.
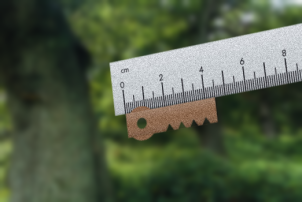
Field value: 4.5cm
